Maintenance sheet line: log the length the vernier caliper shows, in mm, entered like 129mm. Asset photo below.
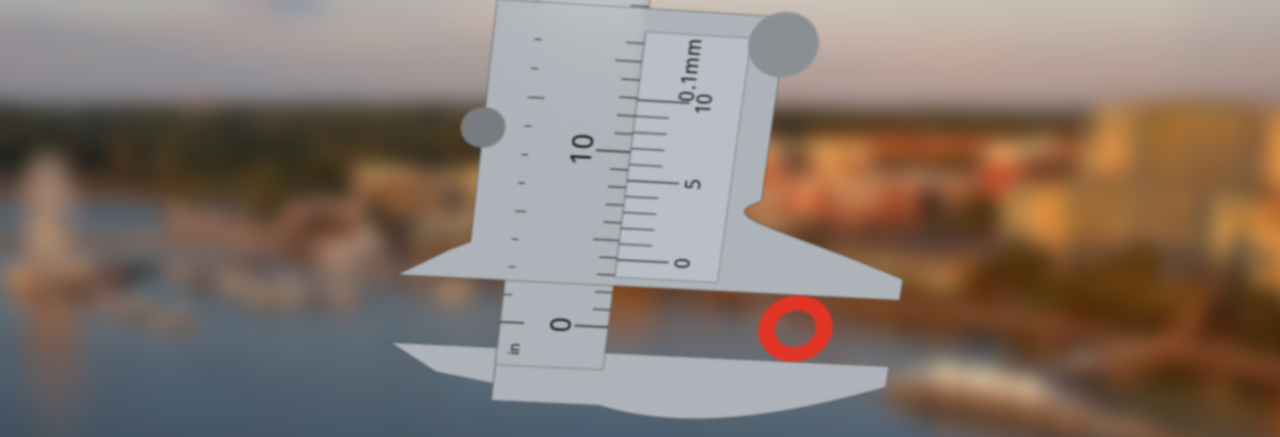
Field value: 3.9mm
